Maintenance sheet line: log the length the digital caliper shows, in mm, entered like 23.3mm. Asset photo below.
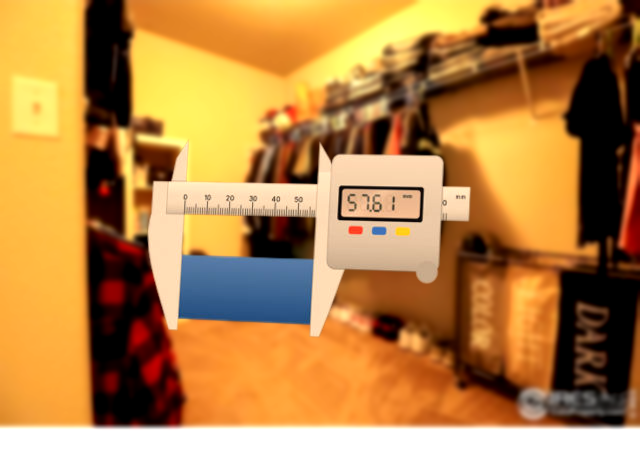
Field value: 57.61mm
